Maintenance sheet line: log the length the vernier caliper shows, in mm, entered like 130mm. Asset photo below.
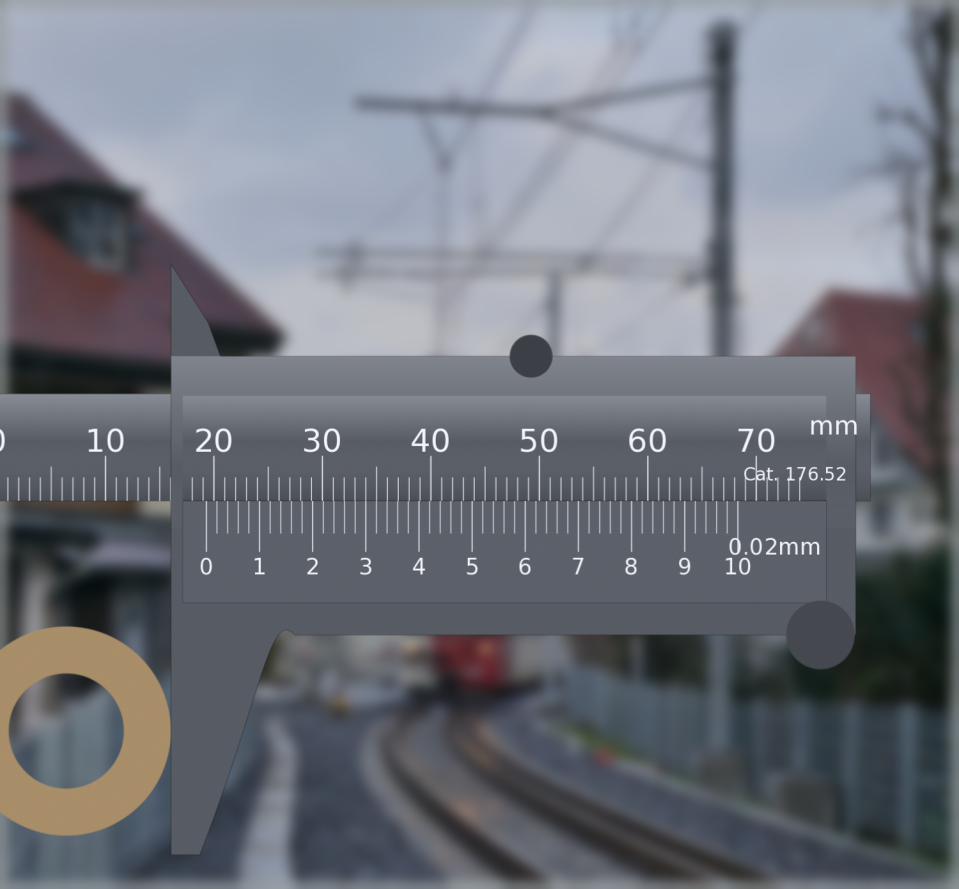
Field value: 19.3mm
